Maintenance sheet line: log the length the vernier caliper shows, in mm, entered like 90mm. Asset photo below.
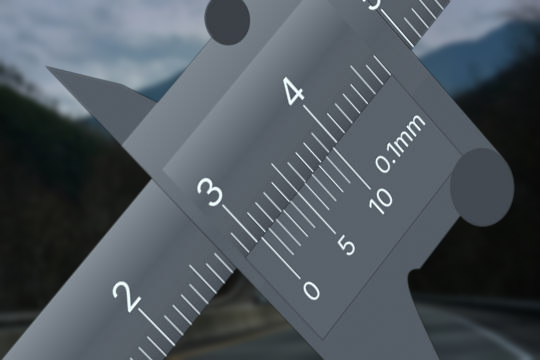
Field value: 30.5mm
